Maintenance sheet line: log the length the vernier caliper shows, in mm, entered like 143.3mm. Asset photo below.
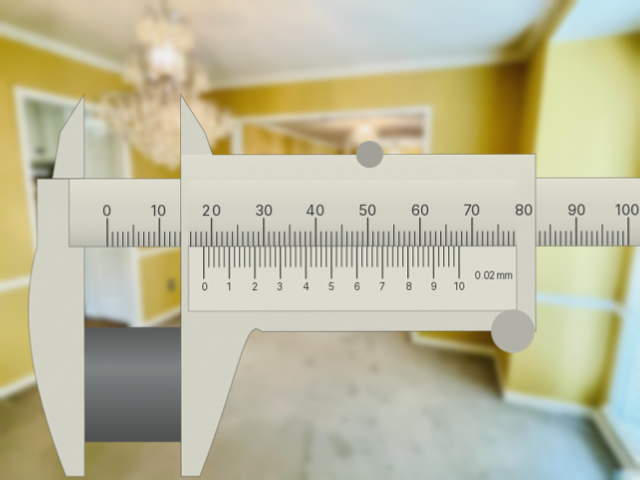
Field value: 18.5mm
